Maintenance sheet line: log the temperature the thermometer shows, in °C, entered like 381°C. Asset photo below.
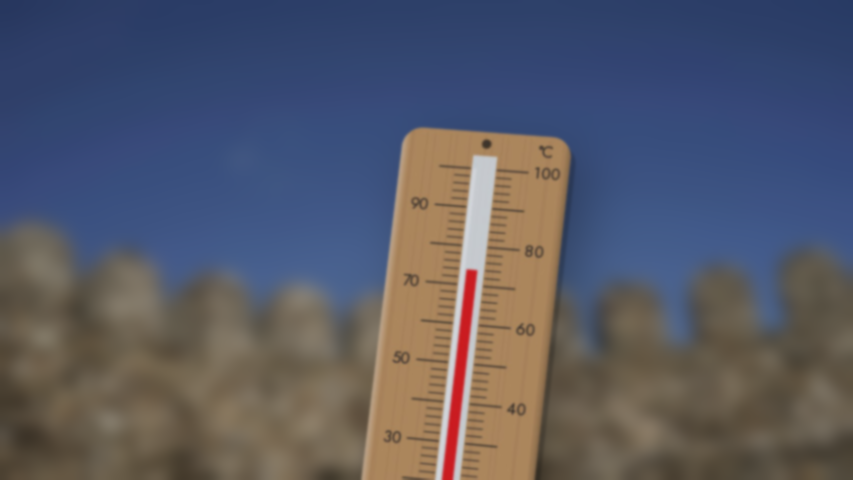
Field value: 74°C
